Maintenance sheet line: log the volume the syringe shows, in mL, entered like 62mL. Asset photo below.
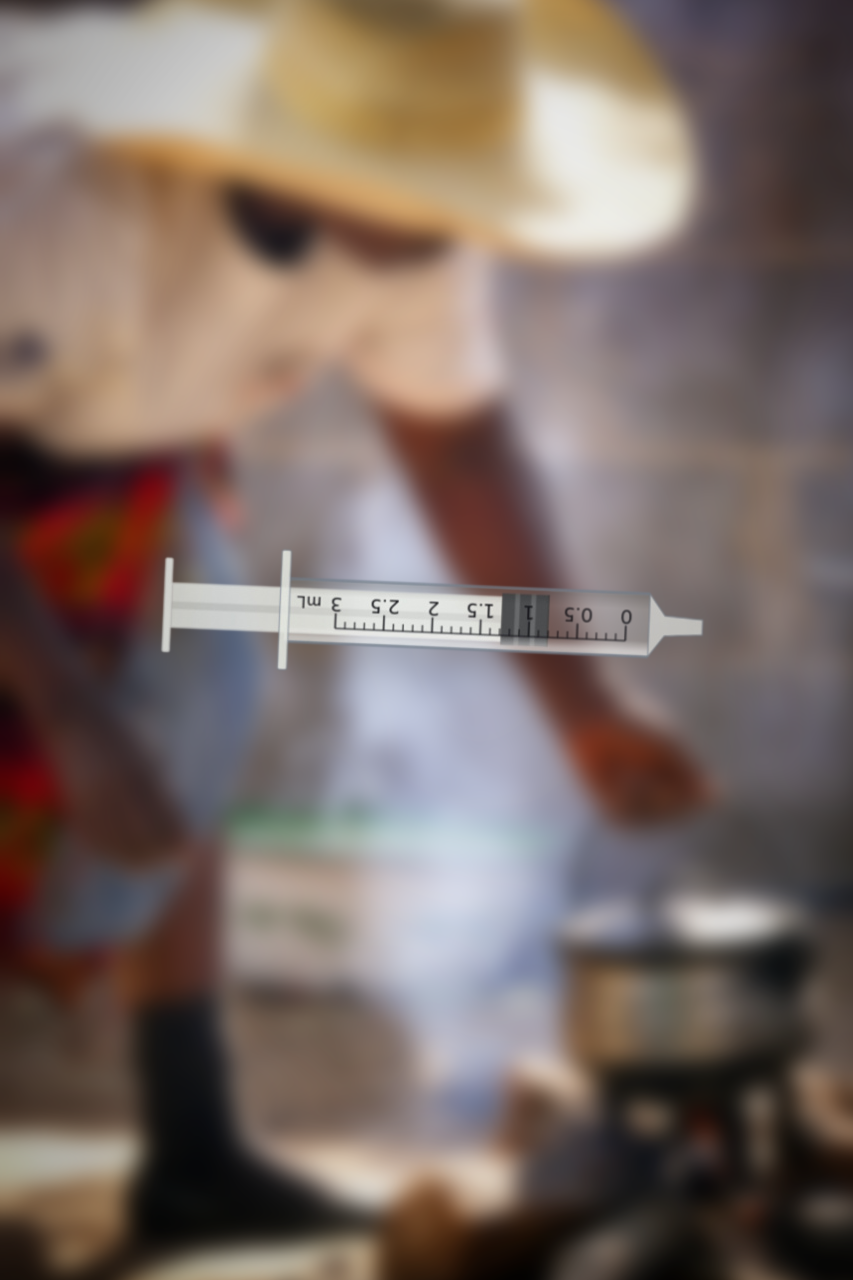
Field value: 0.8mL
